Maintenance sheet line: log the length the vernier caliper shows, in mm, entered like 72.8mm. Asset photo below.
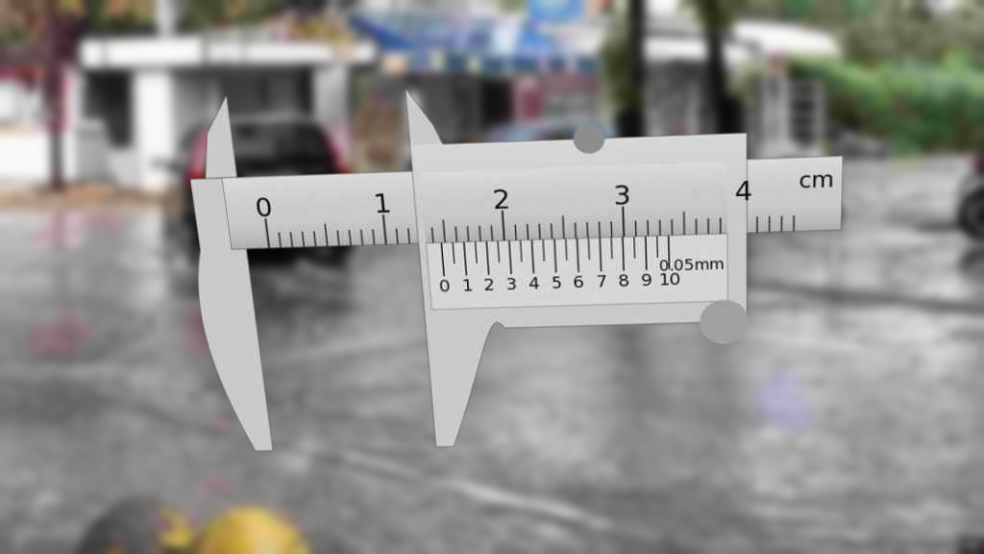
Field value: 14.7mm
